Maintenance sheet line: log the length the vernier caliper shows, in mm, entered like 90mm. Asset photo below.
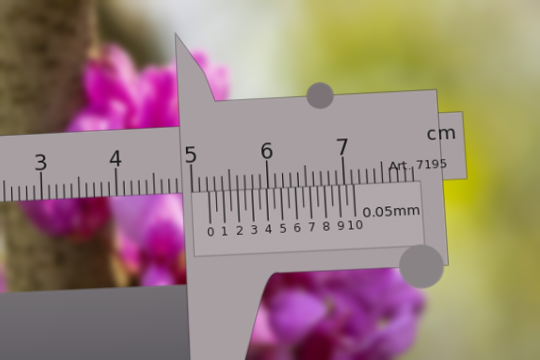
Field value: 52.2mm
